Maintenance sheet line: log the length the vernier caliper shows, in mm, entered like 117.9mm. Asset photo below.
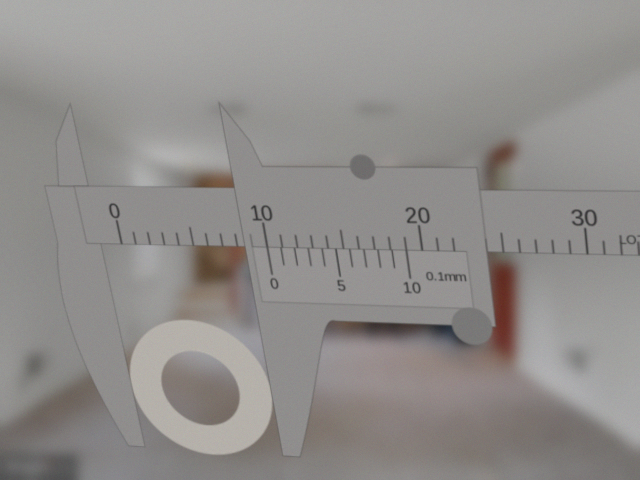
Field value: 10.0mm
